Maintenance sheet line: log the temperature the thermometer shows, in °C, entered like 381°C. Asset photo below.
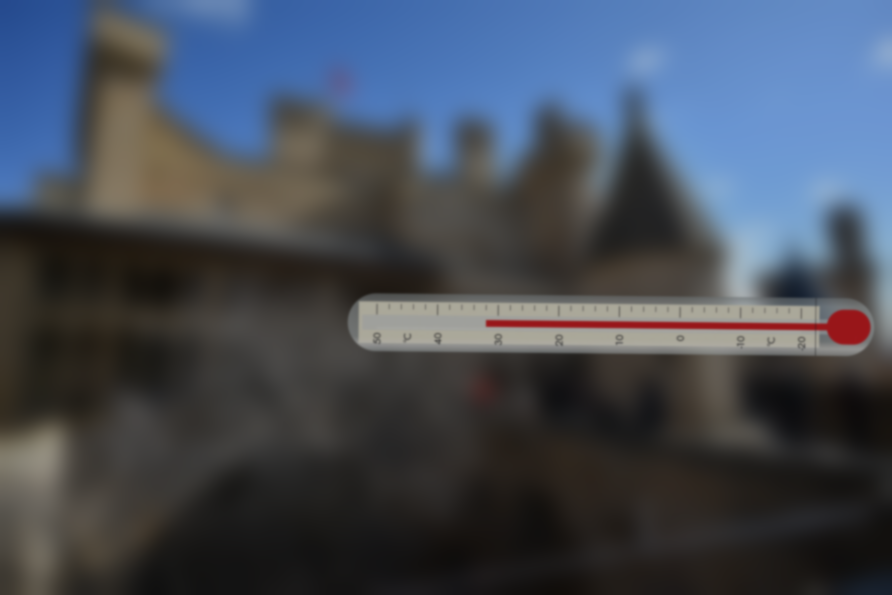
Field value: 32°C
